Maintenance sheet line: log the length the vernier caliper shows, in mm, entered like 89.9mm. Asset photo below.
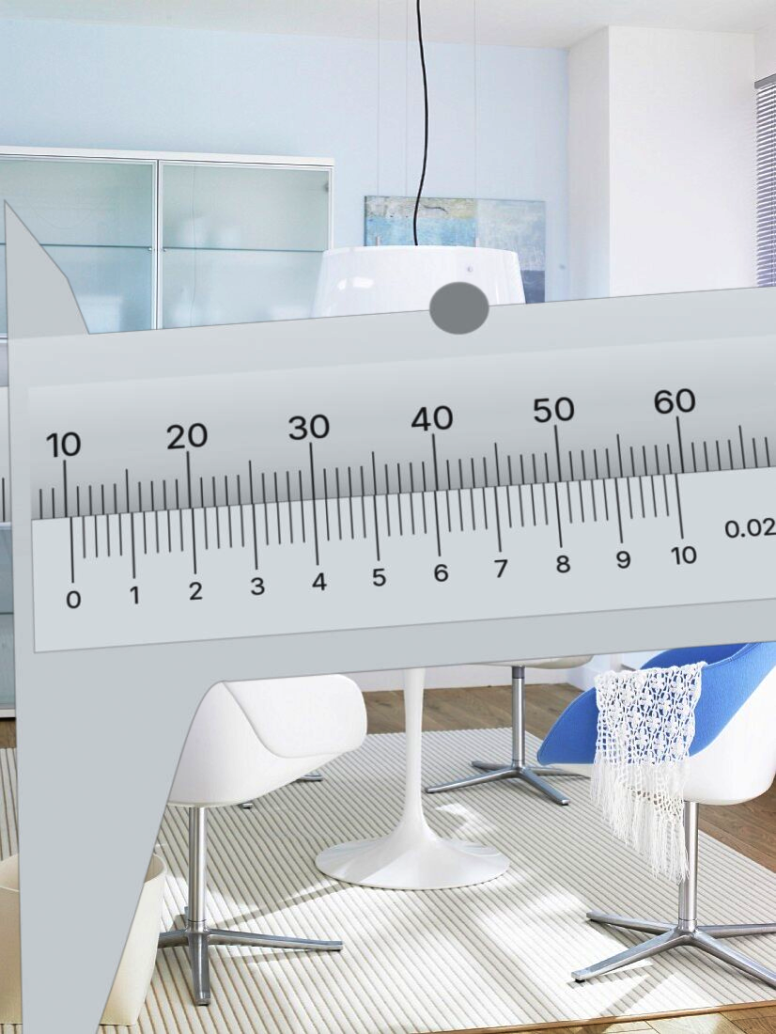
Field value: 10.4mm
